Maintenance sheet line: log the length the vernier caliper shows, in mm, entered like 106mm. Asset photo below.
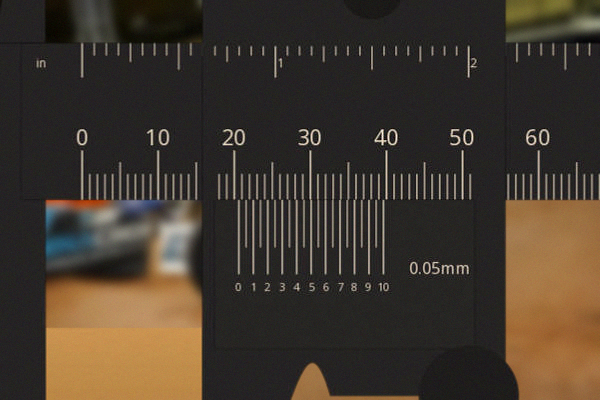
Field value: 20.6mm
